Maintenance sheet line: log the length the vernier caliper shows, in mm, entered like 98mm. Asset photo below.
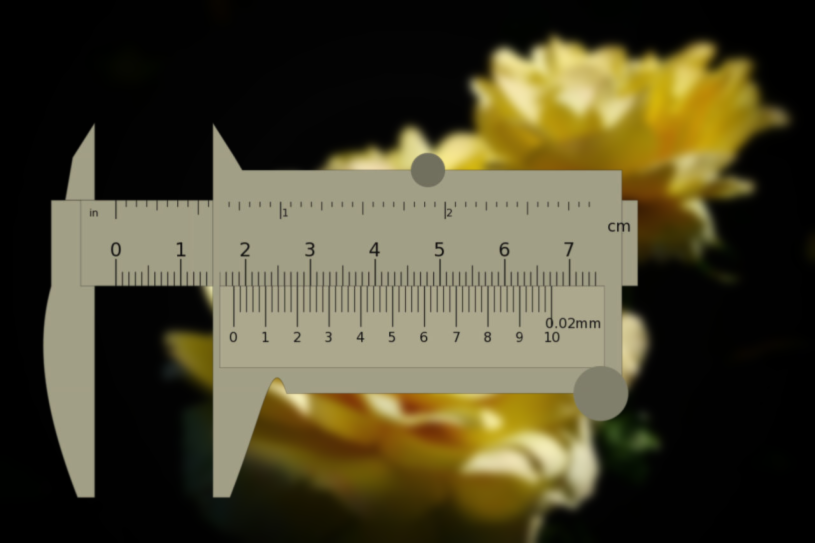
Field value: 18.2mm
